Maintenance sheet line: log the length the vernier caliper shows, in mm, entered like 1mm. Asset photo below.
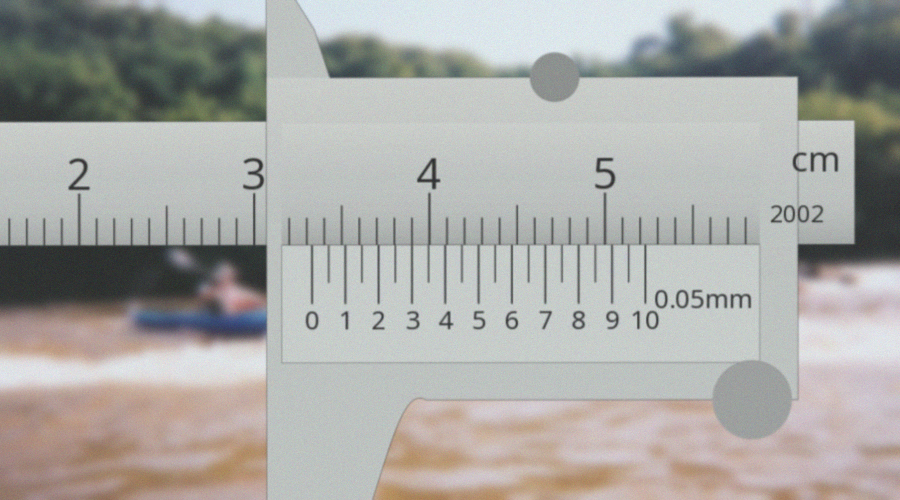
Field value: 33.3mm
